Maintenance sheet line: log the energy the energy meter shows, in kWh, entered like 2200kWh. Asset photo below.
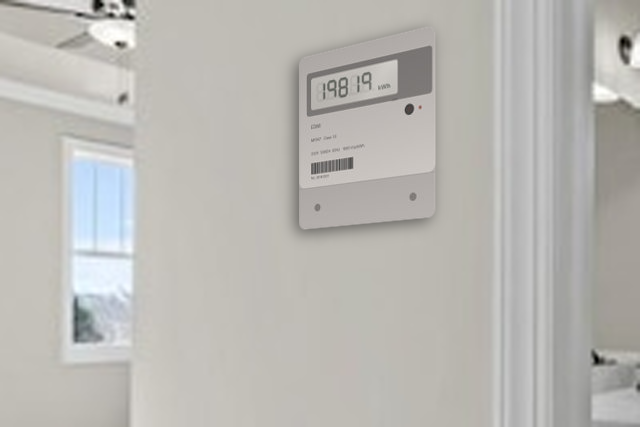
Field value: 19819kWh
